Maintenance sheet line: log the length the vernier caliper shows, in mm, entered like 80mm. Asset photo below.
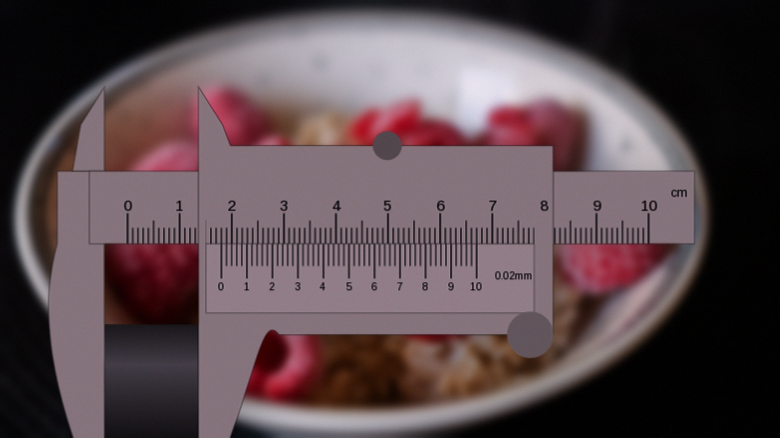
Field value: 18.0mm
